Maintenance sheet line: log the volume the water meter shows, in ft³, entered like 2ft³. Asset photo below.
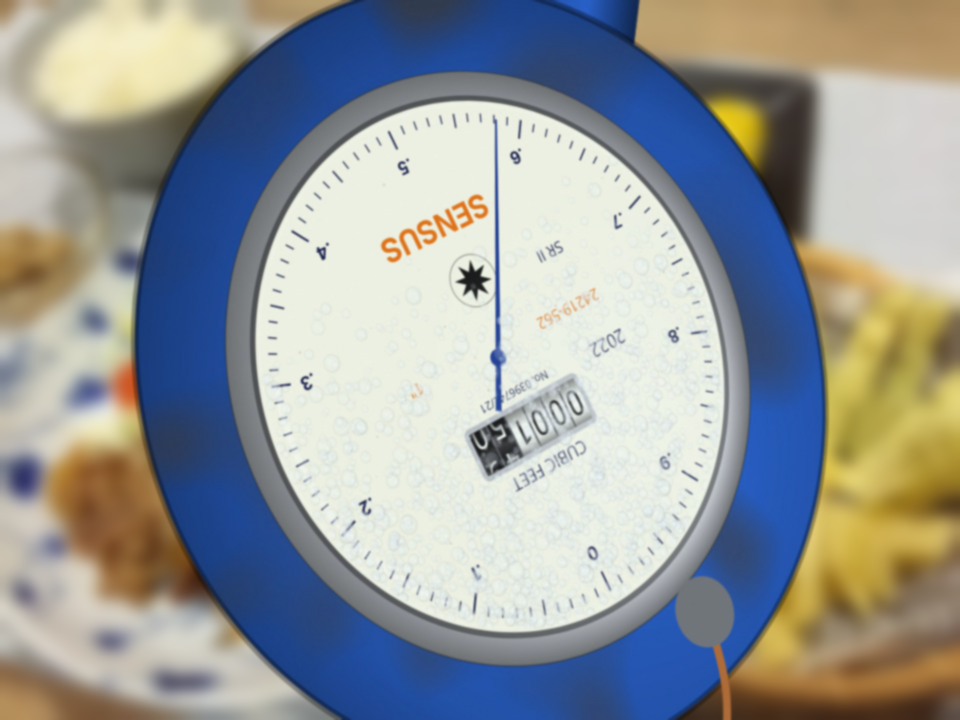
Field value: 149.58ft³
